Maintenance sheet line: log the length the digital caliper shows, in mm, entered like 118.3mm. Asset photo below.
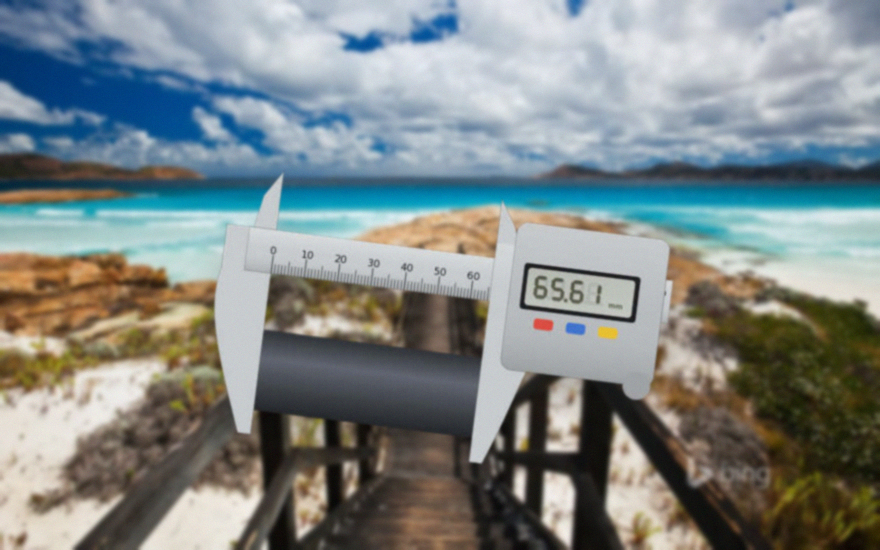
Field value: 65.61mm
